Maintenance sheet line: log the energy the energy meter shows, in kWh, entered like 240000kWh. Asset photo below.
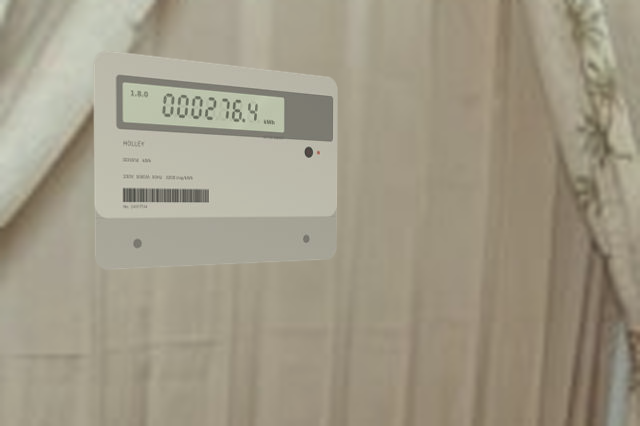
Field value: 276.4kWh
